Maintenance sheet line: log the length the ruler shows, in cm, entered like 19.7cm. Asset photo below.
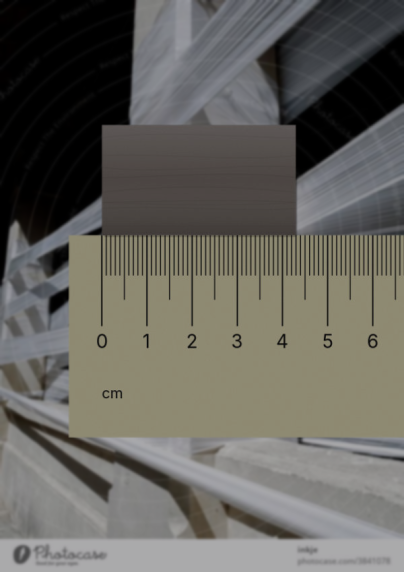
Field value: 4.3cm
